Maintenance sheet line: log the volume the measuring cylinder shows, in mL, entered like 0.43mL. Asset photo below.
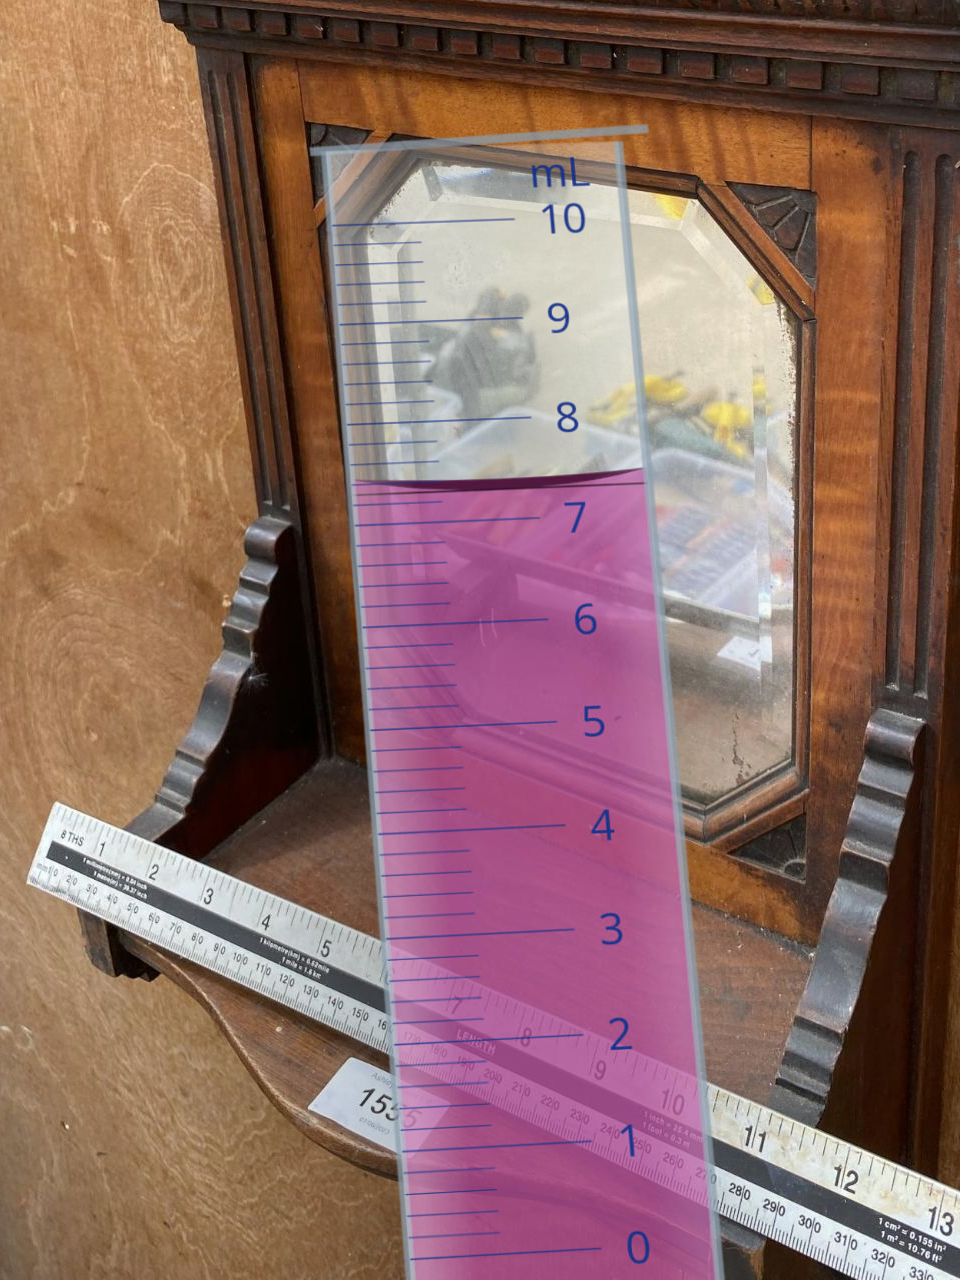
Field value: 7.3mL
